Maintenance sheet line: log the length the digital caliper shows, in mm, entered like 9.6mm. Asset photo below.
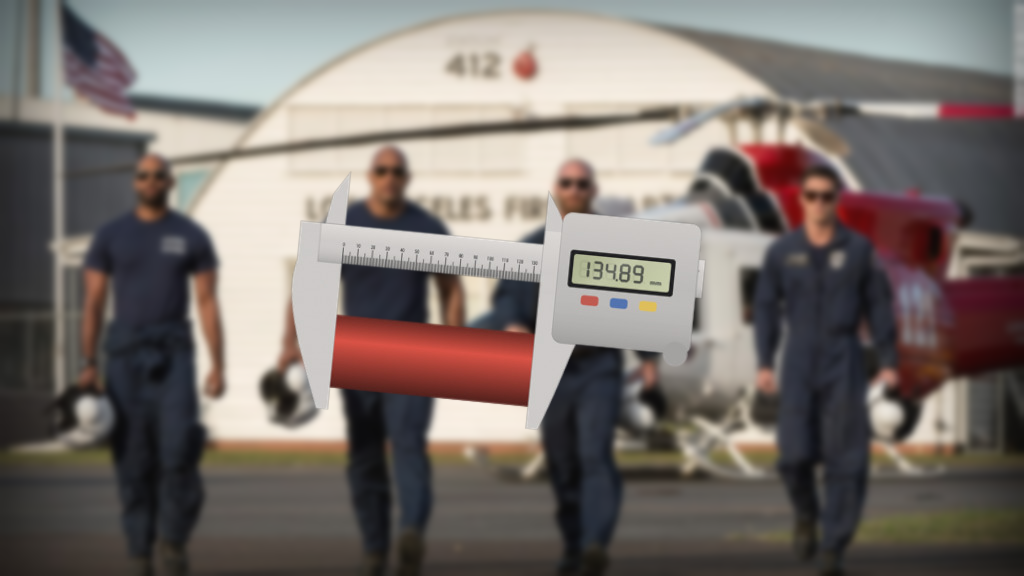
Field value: 134.89mm
